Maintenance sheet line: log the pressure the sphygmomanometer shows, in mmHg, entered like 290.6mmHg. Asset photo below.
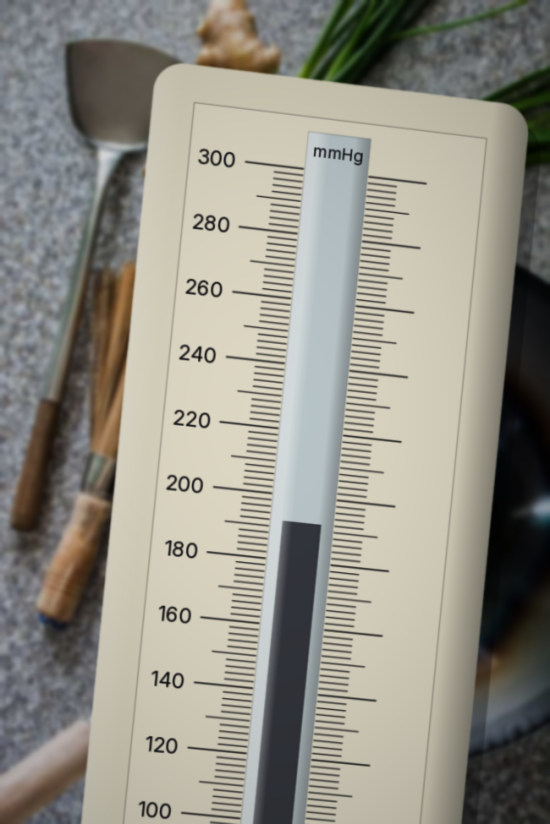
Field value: 192mmHg
